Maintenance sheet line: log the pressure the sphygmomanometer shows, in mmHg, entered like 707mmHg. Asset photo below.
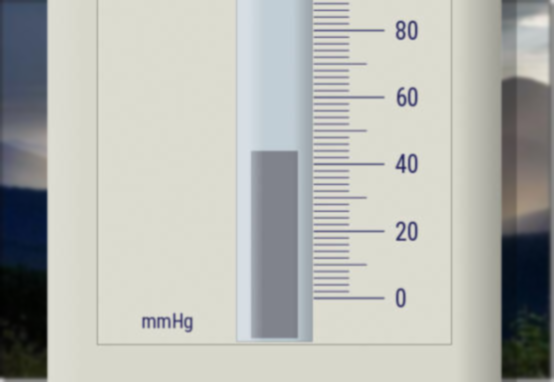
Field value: 44mmHg
